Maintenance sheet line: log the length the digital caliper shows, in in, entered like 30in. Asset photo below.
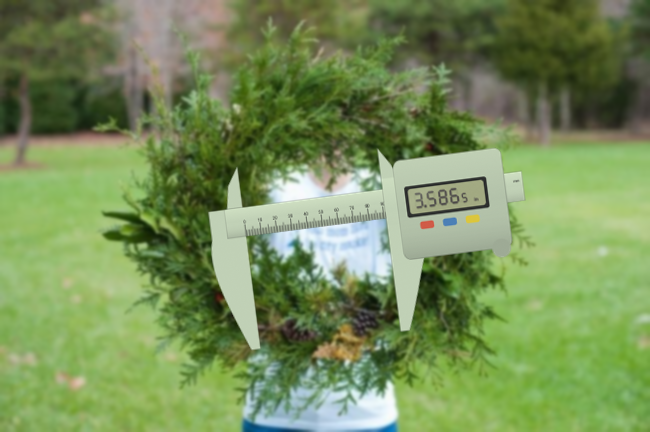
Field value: 3.5865in
